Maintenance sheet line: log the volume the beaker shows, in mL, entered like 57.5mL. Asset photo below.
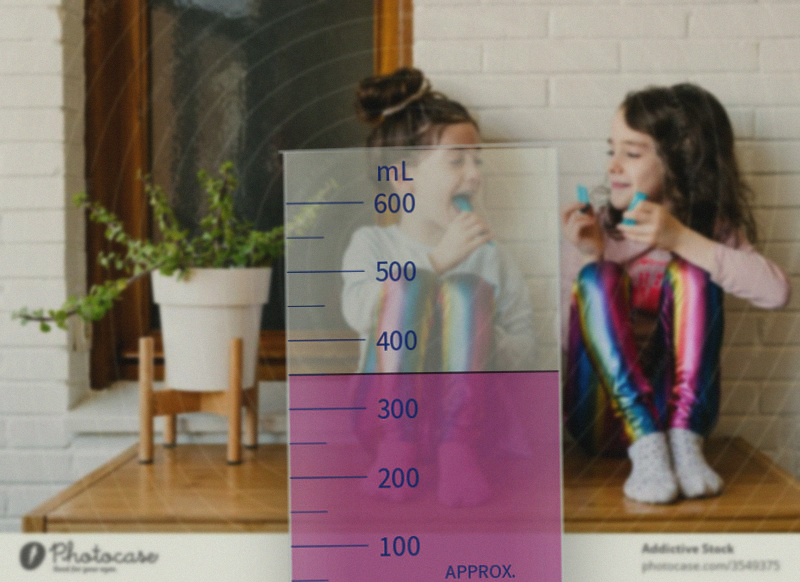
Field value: 350mL
